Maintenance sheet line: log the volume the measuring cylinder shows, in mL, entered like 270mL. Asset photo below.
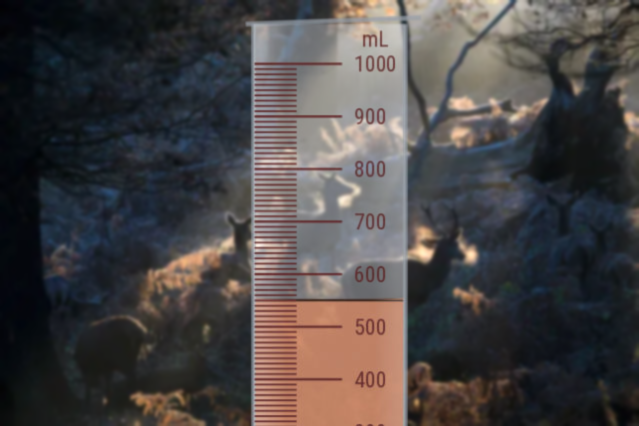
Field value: 550mL
